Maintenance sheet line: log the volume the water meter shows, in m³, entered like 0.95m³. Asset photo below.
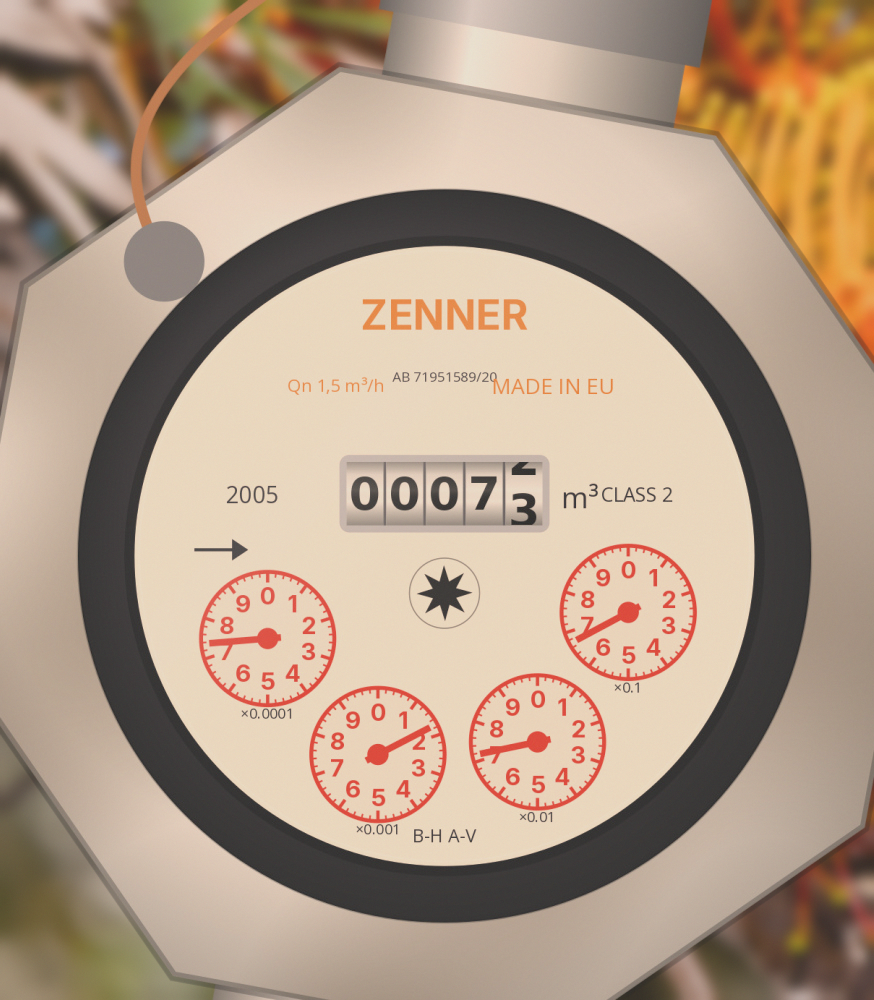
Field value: 72.6717m³
